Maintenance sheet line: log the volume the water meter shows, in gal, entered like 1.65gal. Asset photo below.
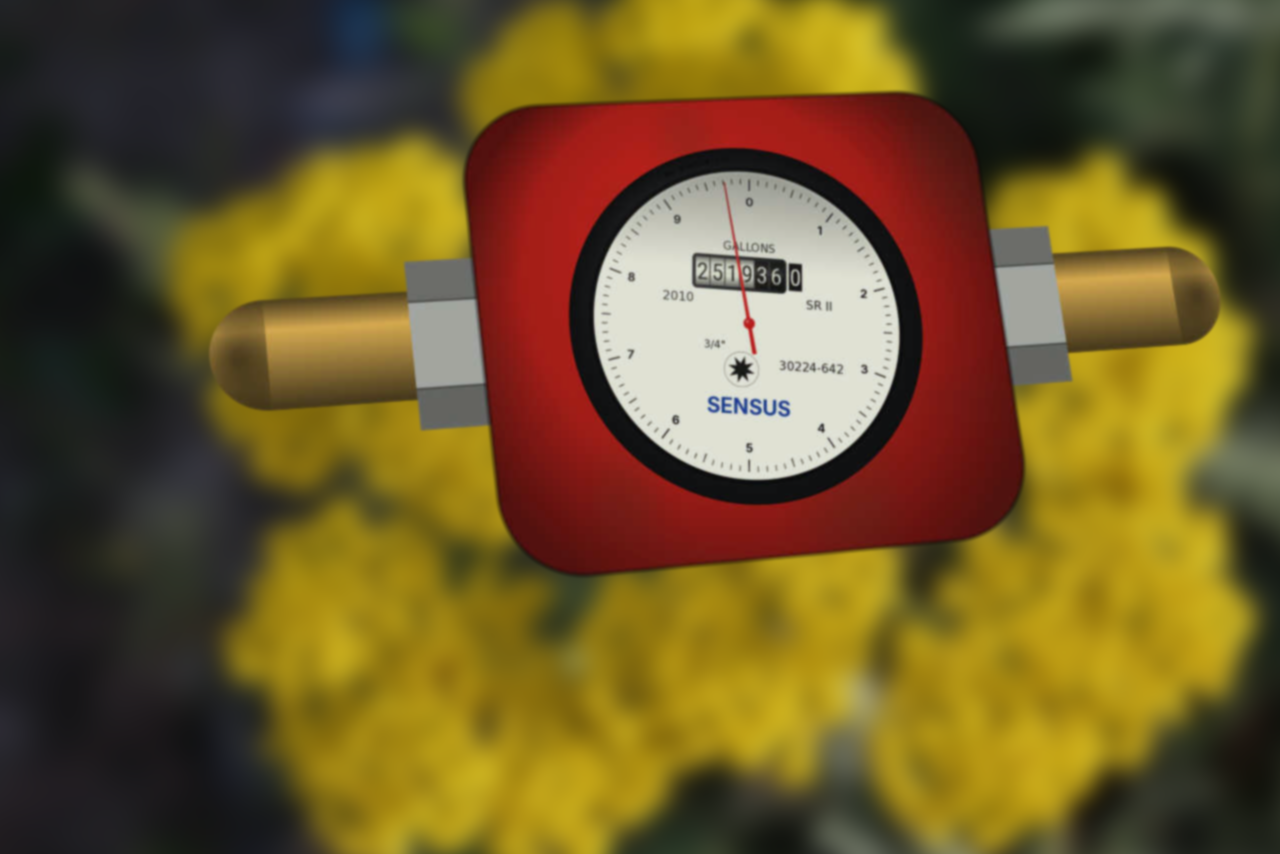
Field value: 2519359.7gal
